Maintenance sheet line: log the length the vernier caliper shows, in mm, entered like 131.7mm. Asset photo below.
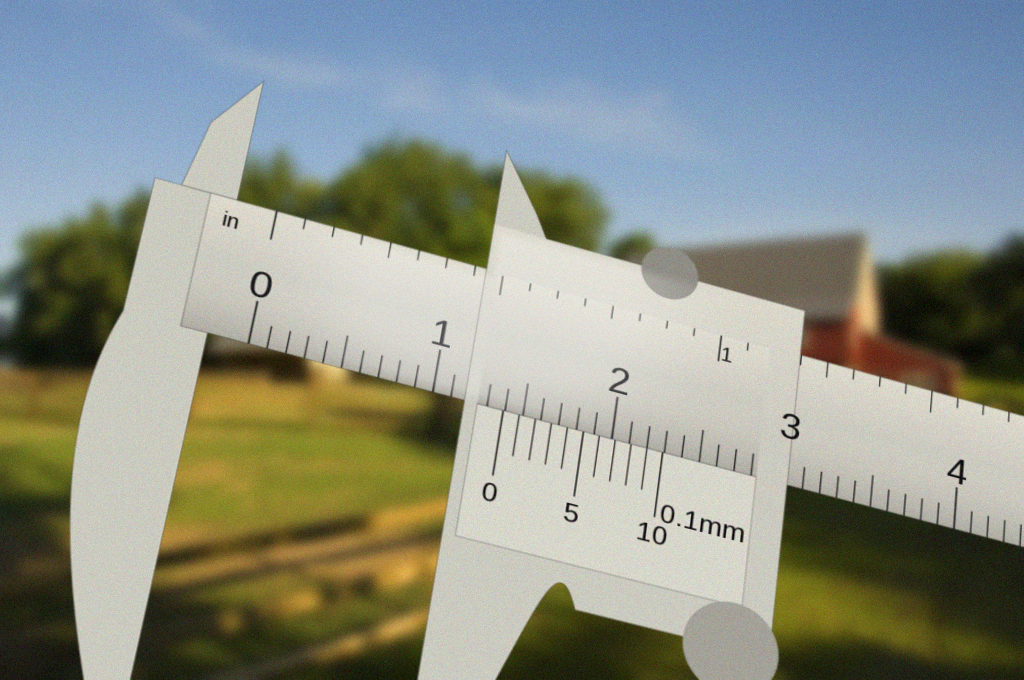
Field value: 13.9mm
